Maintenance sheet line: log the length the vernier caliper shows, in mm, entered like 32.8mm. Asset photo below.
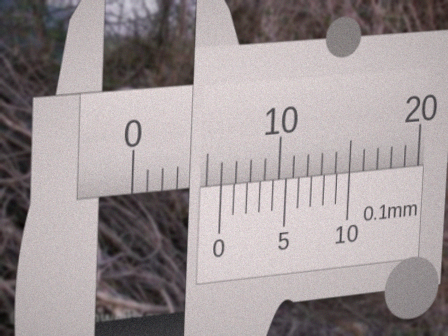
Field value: 6.0mm
